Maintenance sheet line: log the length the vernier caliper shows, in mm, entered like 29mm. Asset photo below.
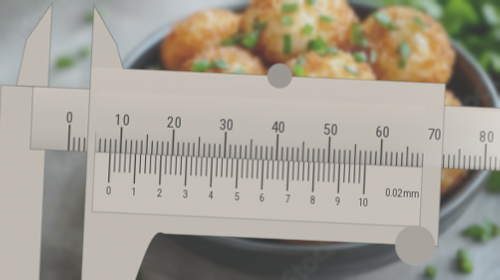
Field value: 8.0mm
